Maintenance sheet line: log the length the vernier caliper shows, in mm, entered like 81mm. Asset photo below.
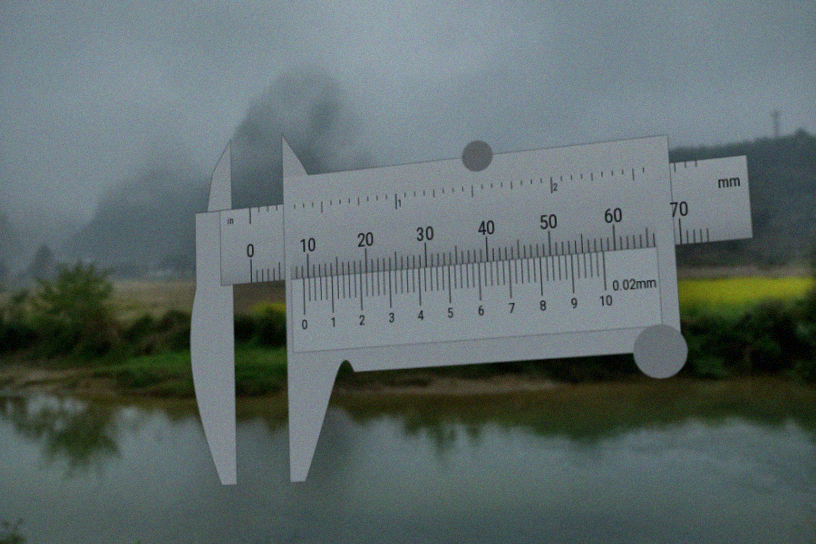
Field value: 9.2mm
